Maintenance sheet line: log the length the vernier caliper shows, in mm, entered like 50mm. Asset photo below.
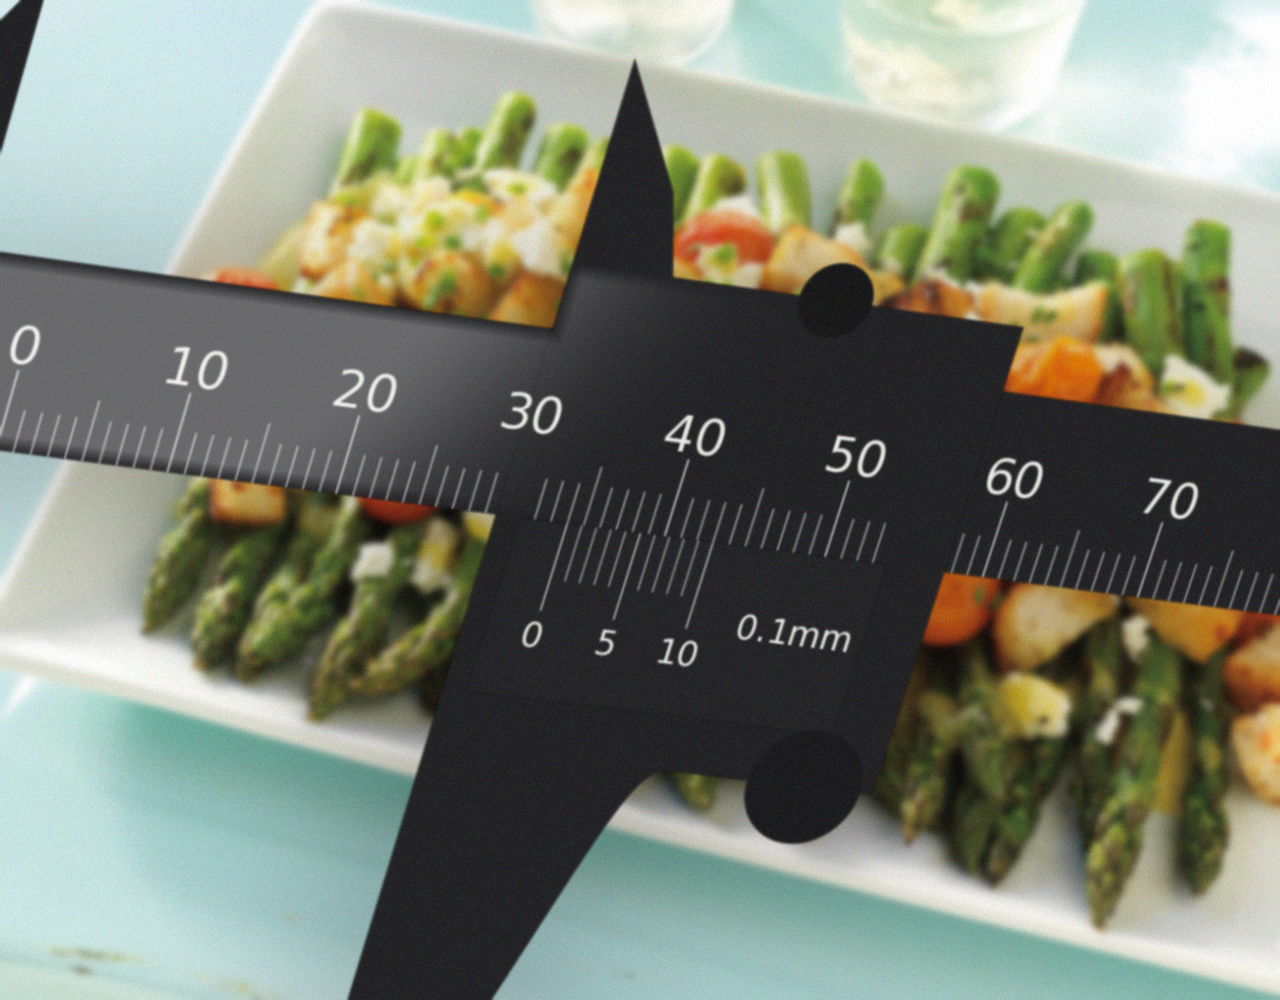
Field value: 34.0mm
